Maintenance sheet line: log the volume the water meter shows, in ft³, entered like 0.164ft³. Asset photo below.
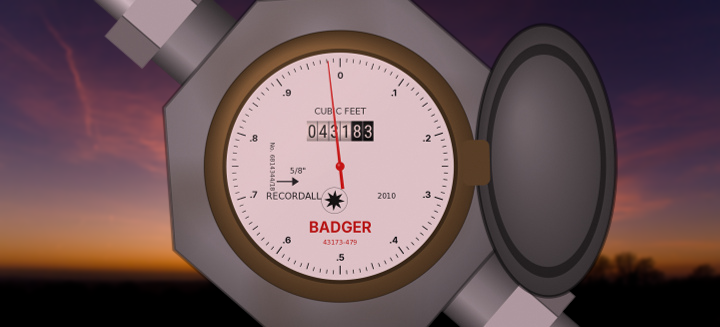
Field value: 43182.98ft³
